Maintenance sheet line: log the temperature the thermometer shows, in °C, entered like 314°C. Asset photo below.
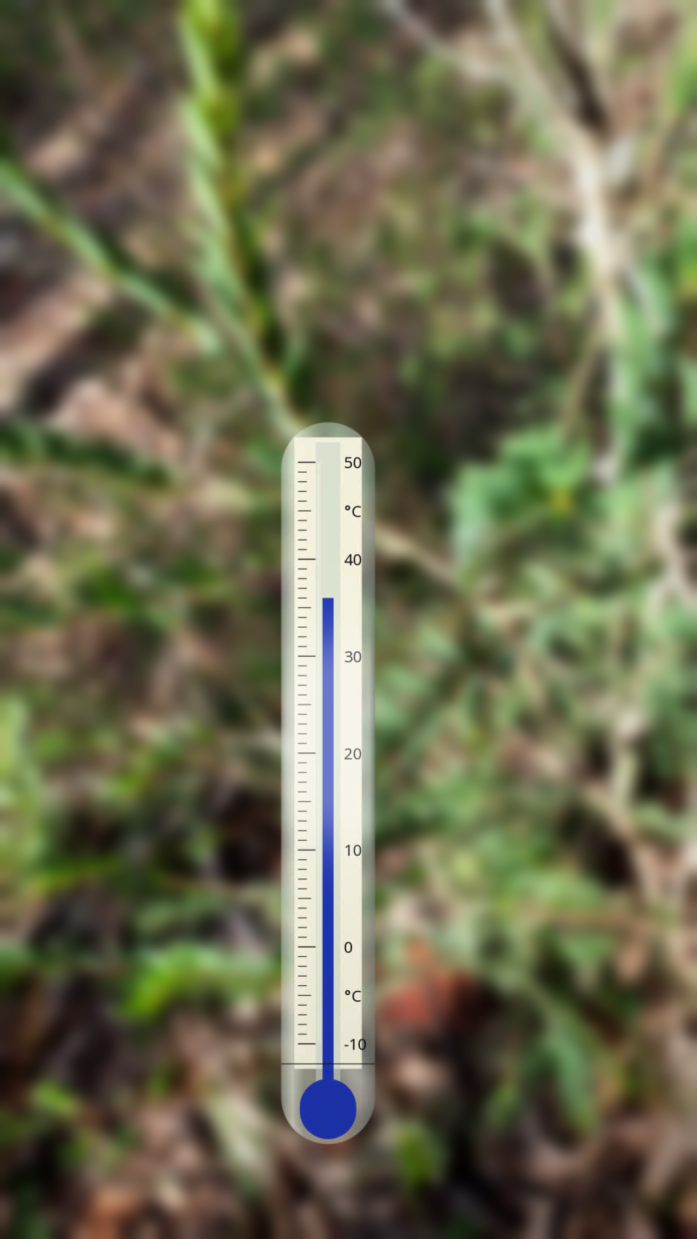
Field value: 36°C
